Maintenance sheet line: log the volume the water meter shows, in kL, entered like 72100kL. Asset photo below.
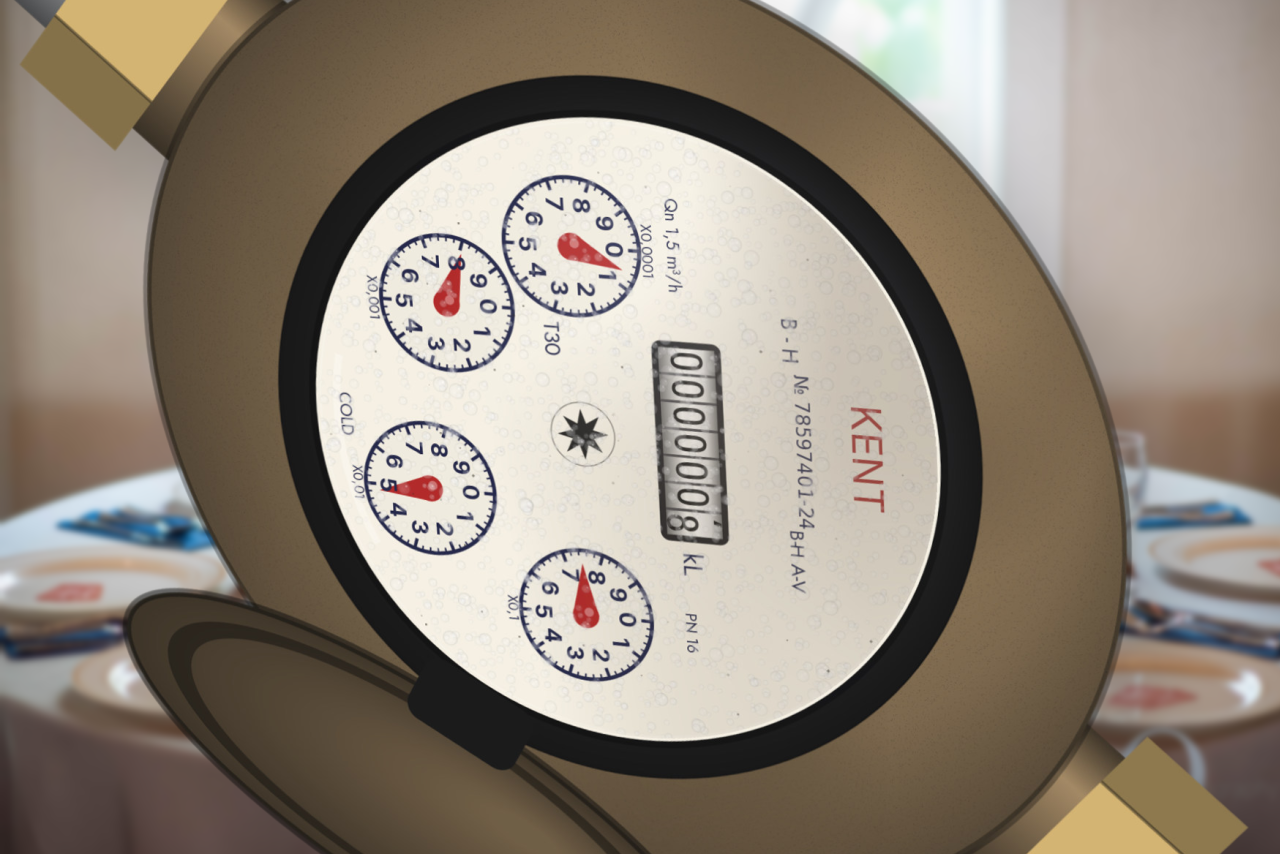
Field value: 7.7480kL
